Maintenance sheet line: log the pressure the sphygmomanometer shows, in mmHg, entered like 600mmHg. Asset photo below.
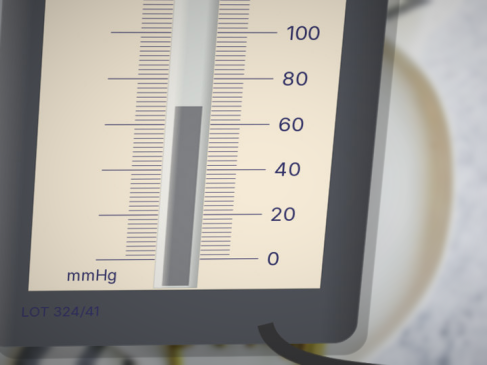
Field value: 68mmHg
